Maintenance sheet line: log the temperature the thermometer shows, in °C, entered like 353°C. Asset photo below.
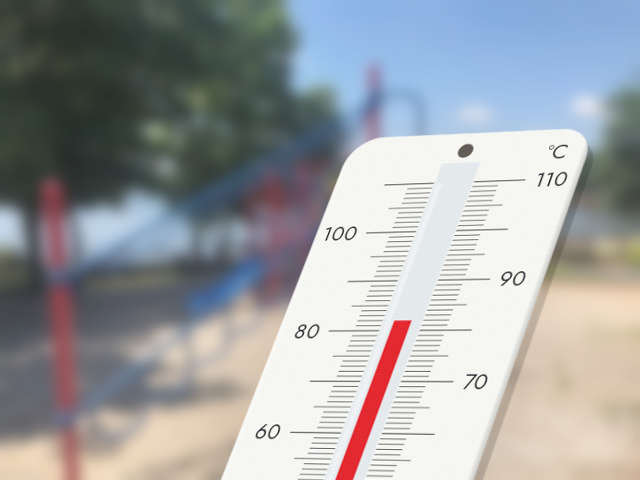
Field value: 82°C
